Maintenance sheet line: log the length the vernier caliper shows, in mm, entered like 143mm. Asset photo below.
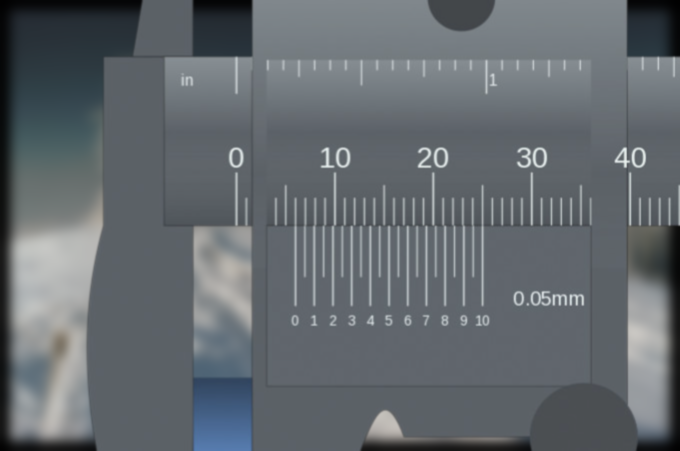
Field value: 6.0mm
